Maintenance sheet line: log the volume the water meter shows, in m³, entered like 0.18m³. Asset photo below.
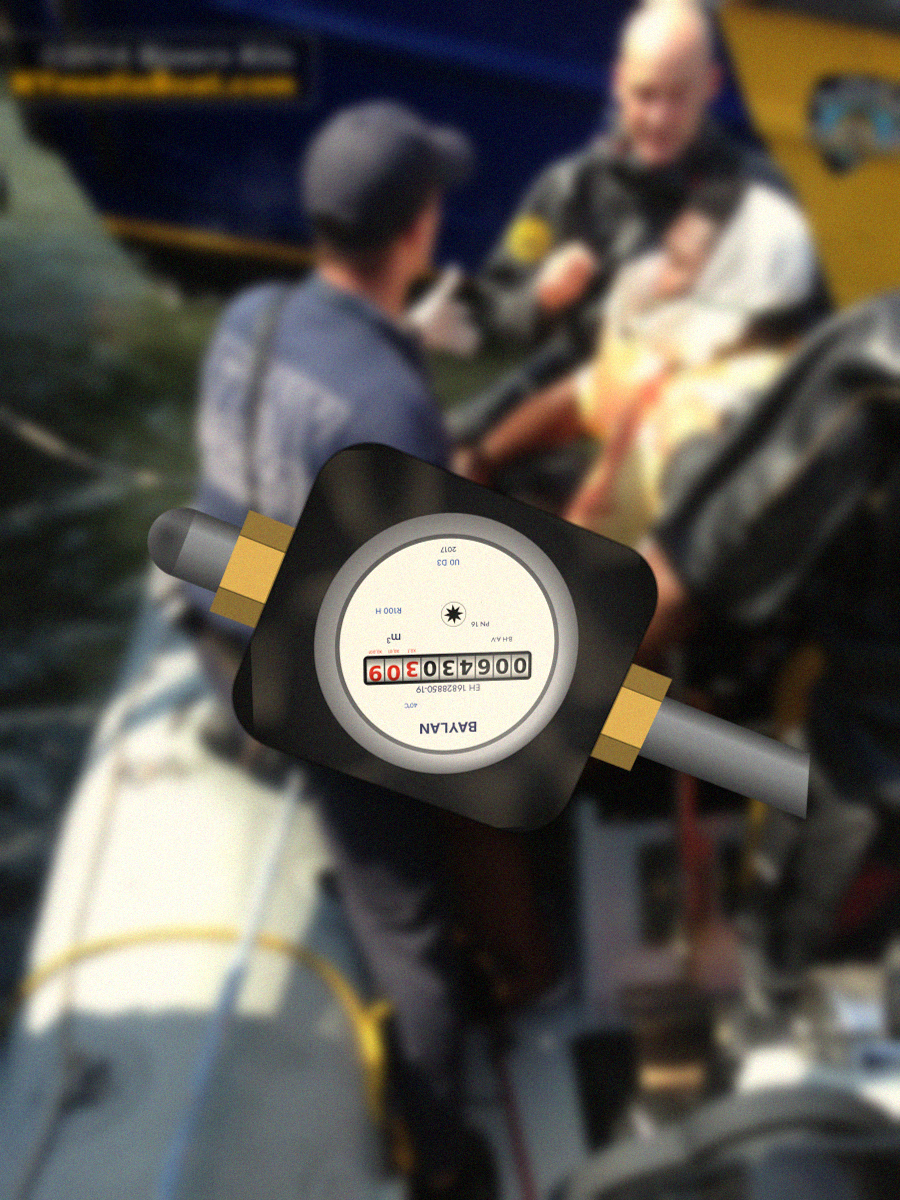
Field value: 6430.309m³
